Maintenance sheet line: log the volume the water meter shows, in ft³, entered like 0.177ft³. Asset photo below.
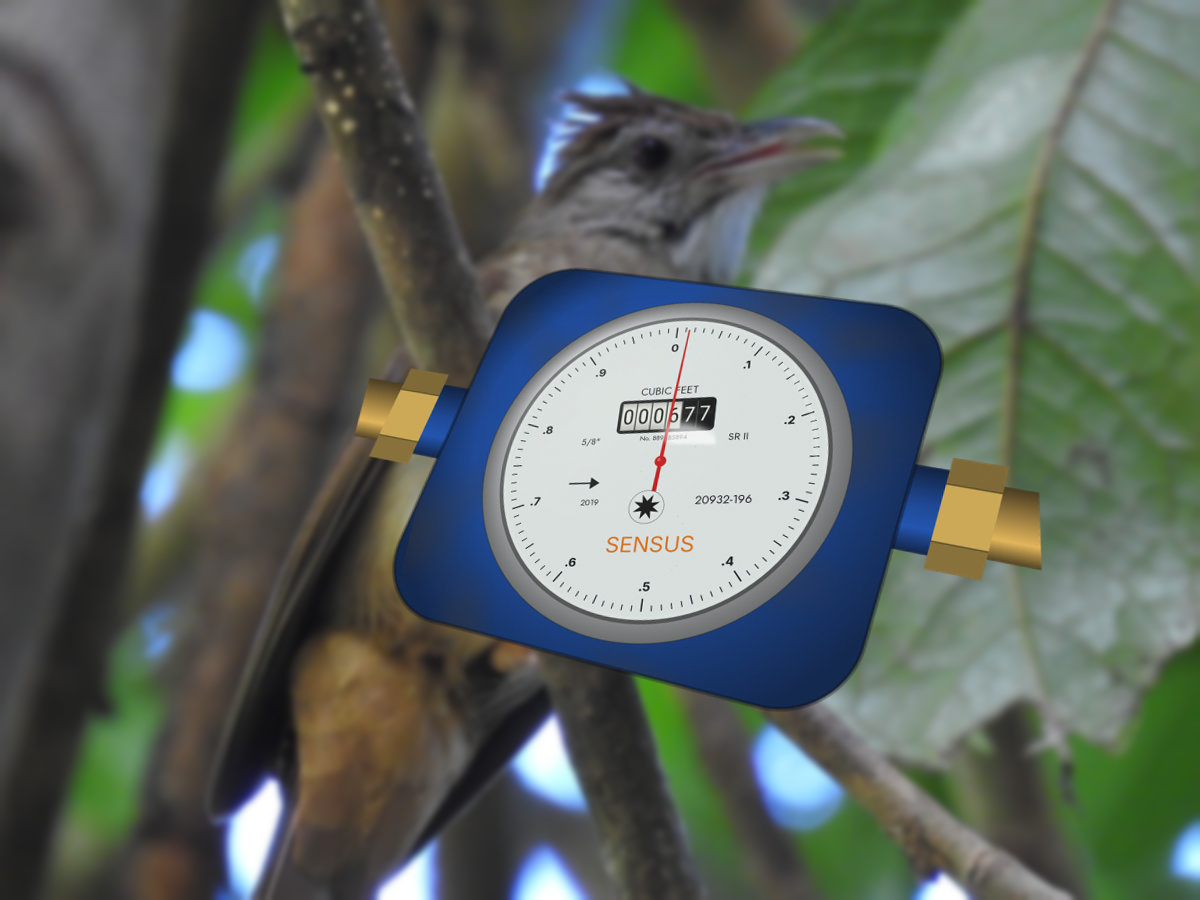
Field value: 677.01ft³
